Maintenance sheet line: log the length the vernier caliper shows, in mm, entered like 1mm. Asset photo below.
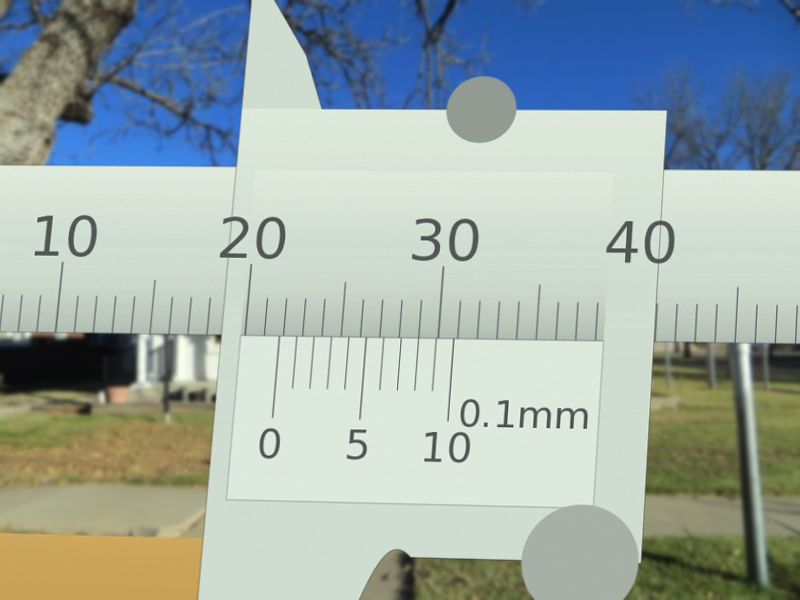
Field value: 21.8mm
